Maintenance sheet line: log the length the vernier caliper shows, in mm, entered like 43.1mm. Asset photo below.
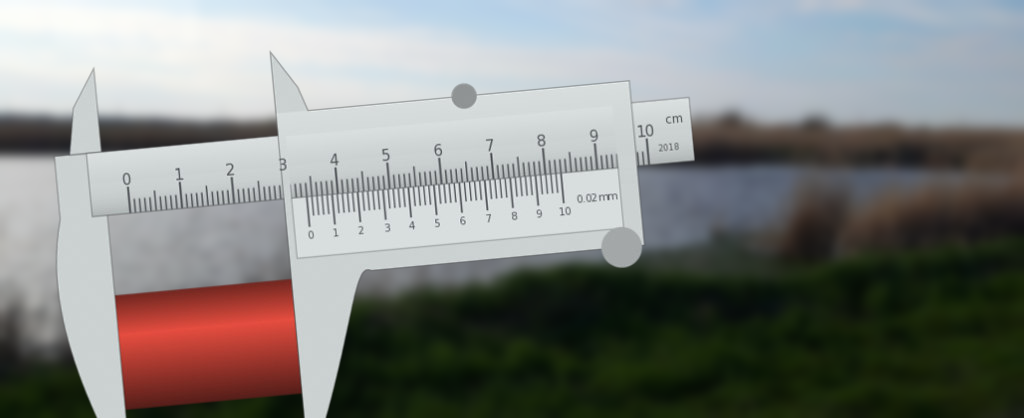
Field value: 34.0mm
